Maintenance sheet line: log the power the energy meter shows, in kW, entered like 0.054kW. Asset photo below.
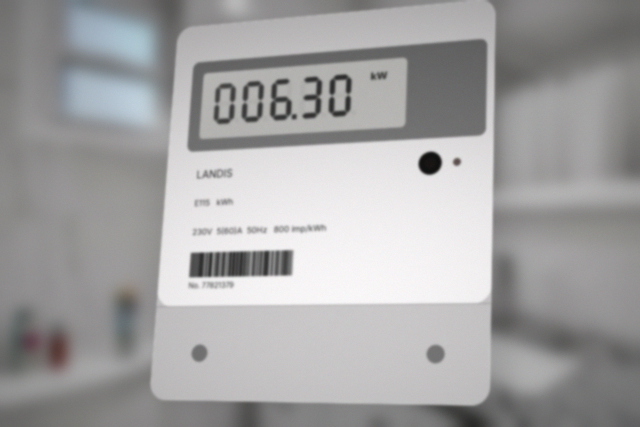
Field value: 6.30kW
